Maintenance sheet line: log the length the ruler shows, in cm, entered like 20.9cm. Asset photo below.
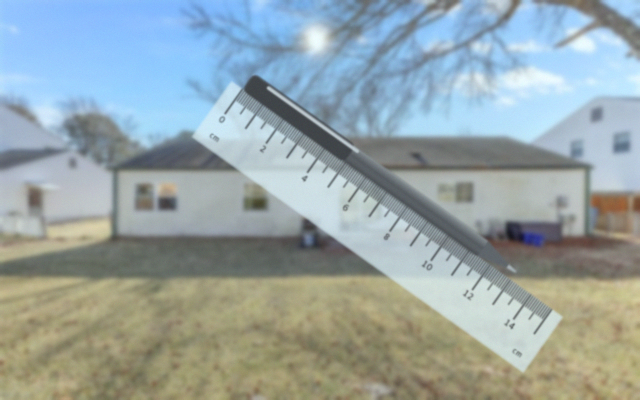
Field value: 13cm
